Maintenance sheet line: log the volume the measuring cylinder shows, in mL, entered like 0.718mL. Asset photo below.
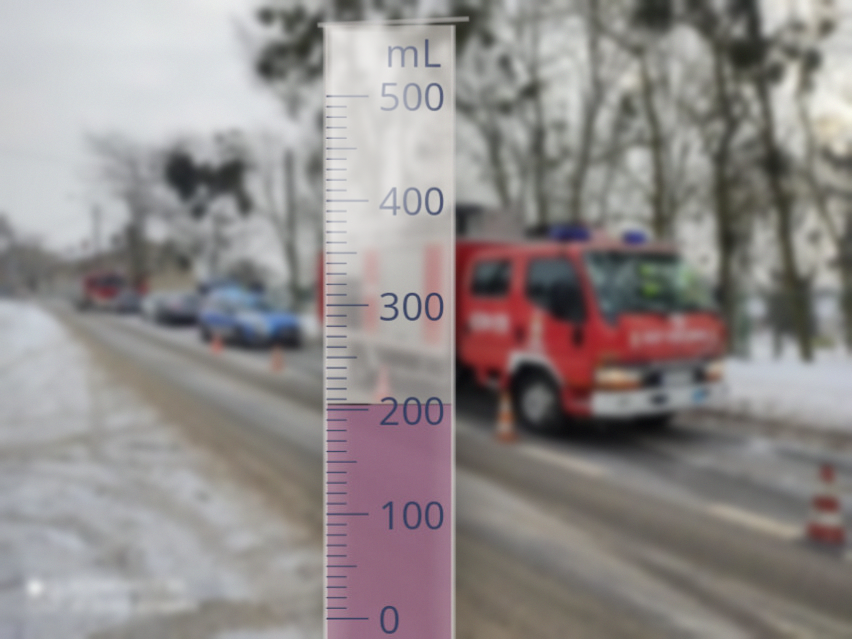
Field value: 205mL
